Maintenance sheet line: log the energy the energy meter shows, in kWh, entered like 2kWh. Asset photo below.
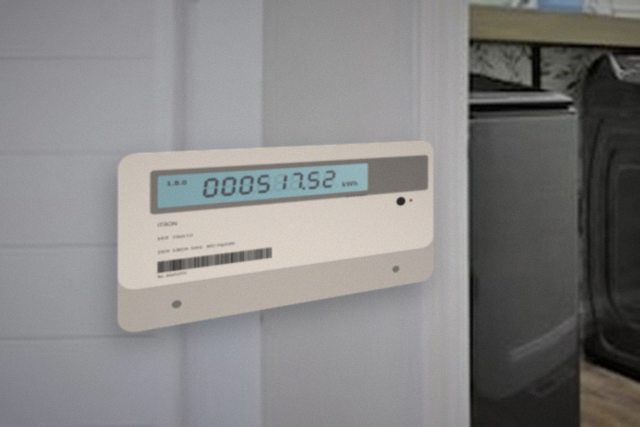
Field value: 517.52kWh
